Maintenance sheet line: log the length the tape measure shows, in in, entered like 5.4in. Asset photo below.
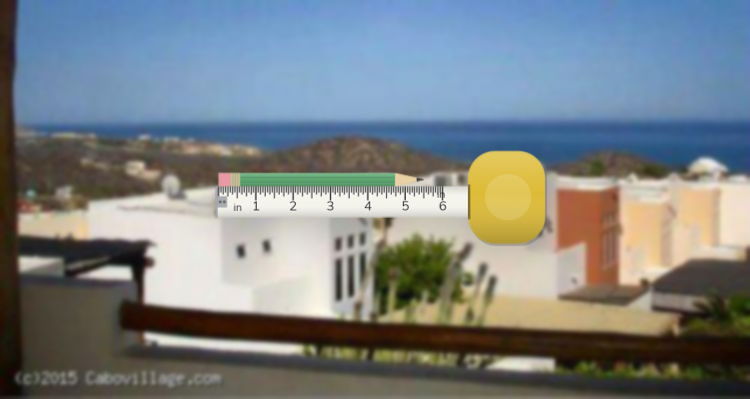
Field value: 5.5in
